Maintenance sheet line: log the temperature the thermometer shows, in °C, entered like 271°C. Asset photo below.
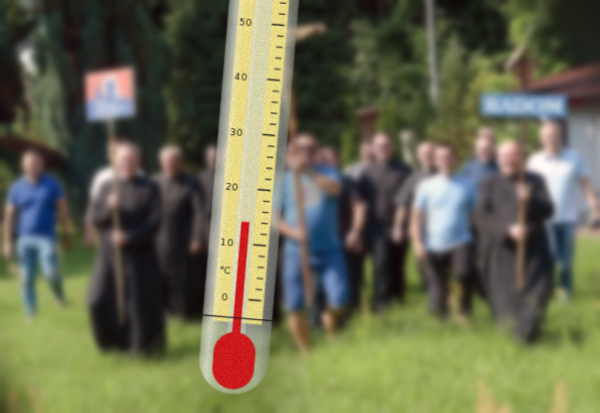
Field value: 14°C
